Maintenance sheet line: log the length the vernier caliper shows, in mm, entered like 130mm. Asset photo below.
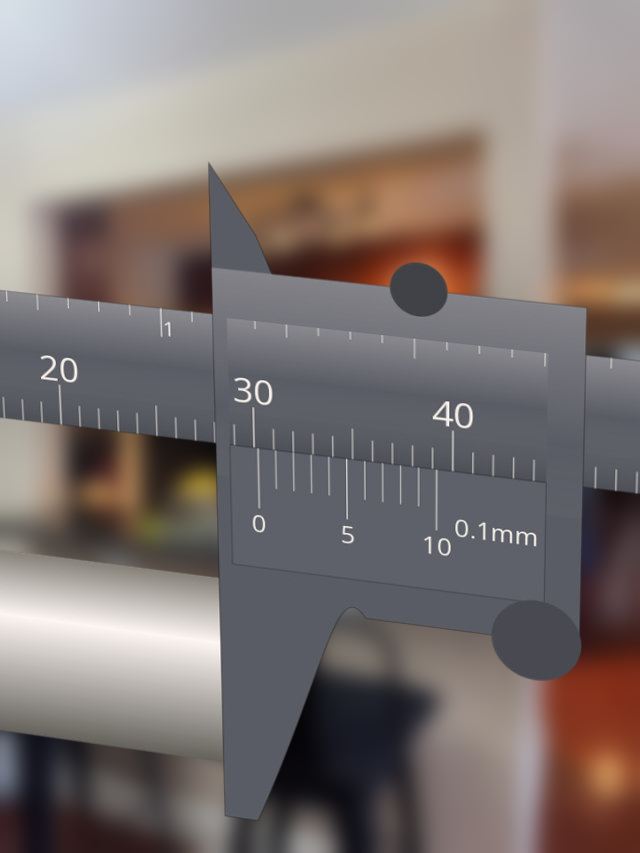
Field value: 30.2mm
